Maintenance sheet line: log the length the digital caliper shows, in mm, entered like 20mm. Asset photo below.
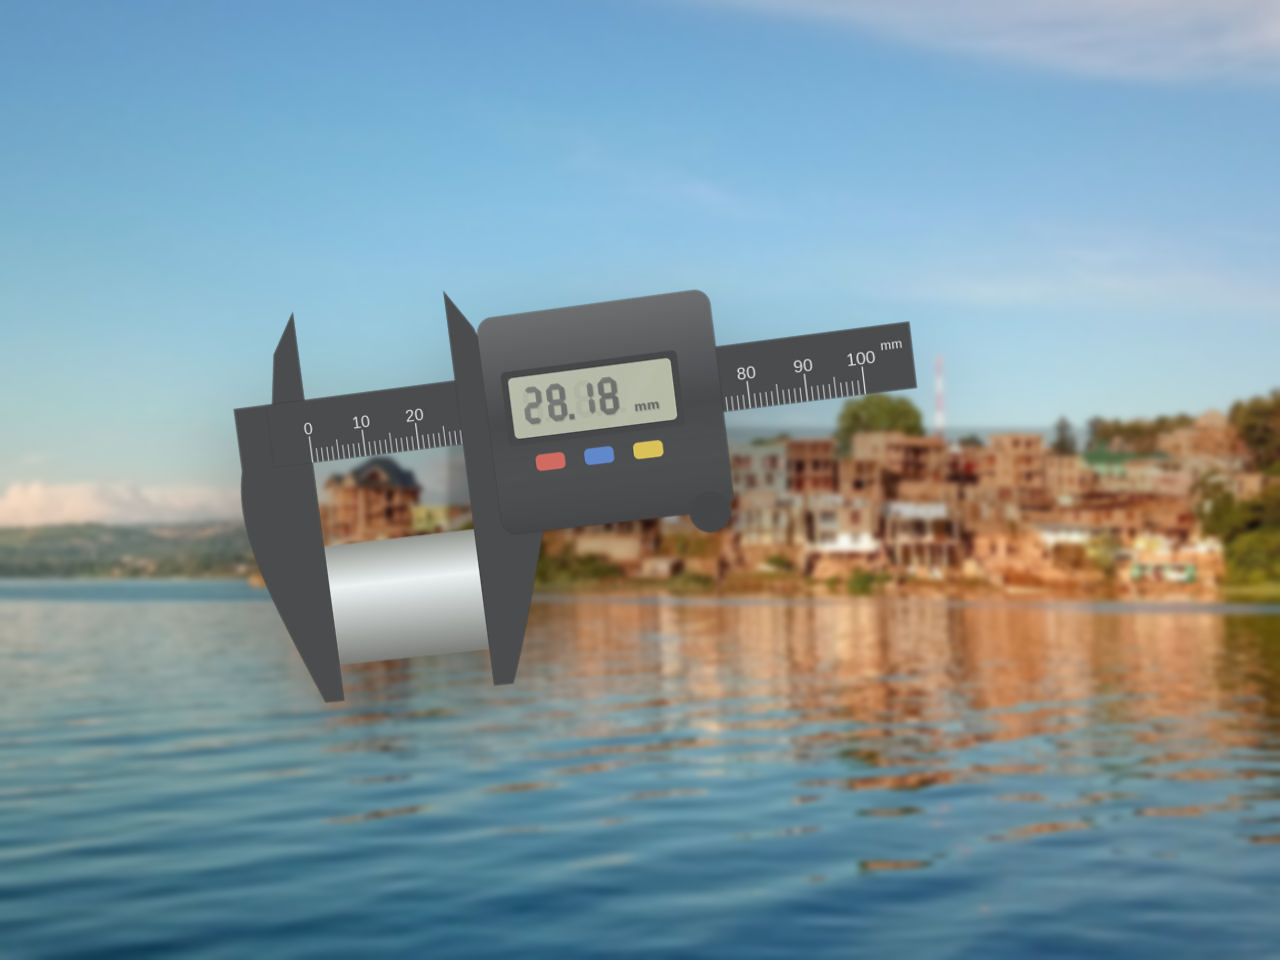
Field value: 28.18mm
